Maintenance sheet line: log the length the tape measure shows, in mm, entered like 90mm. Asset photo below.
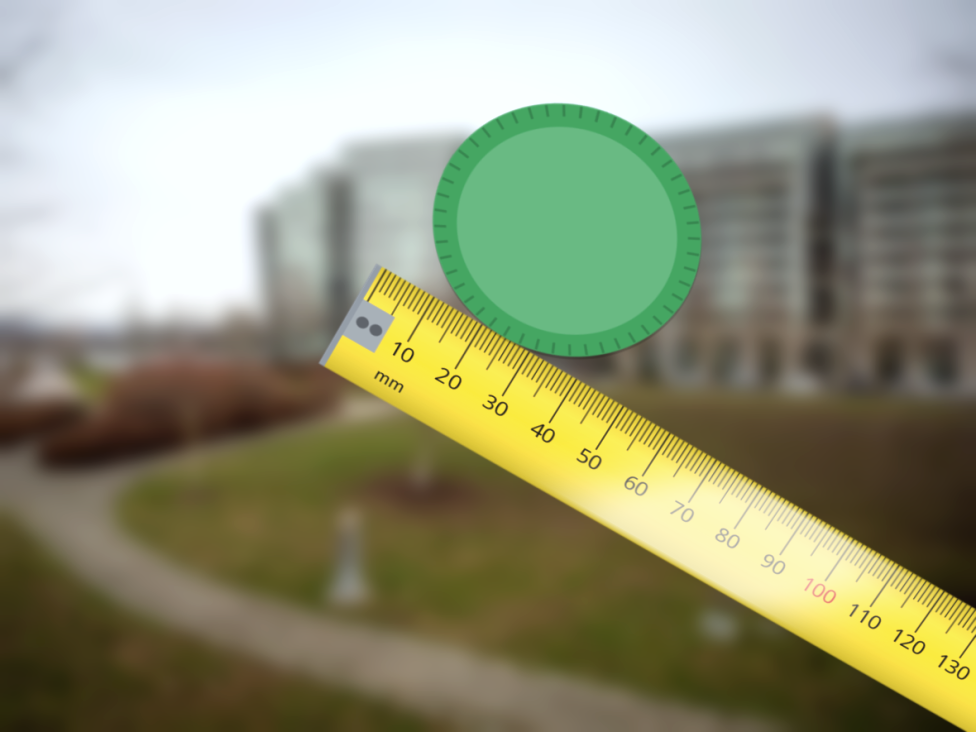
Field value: 49mm
